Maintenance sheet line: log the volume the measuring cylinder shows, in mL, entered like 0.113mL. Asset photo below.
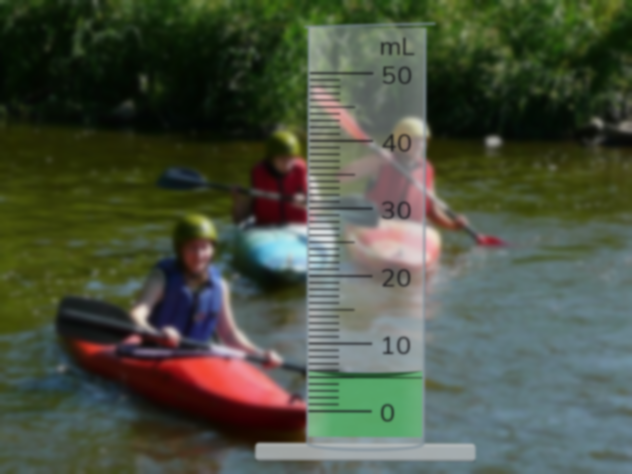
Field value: 5mL
